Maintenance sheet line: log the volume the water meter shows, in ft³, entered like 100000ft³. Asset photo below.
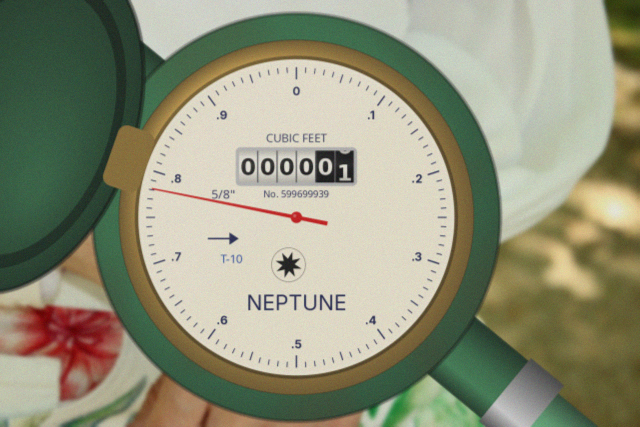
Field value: 0.78ft³
